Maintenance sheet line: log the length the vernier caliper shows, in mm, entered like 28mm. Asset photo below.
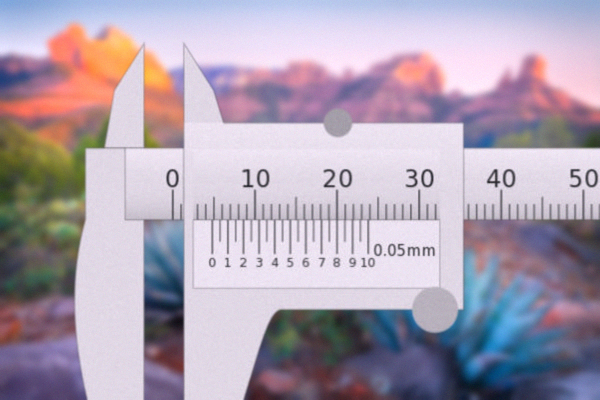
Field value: 4.8mm
